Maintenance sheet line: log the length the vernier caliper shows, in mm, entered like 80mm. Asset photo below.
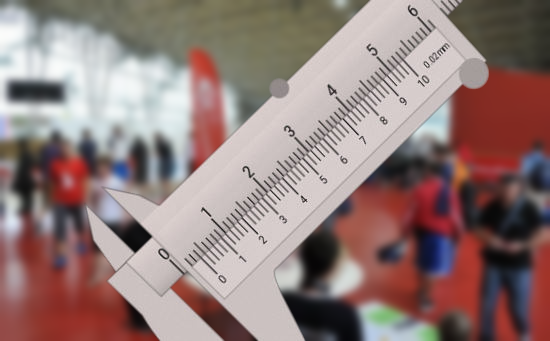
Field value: 4.0mm
